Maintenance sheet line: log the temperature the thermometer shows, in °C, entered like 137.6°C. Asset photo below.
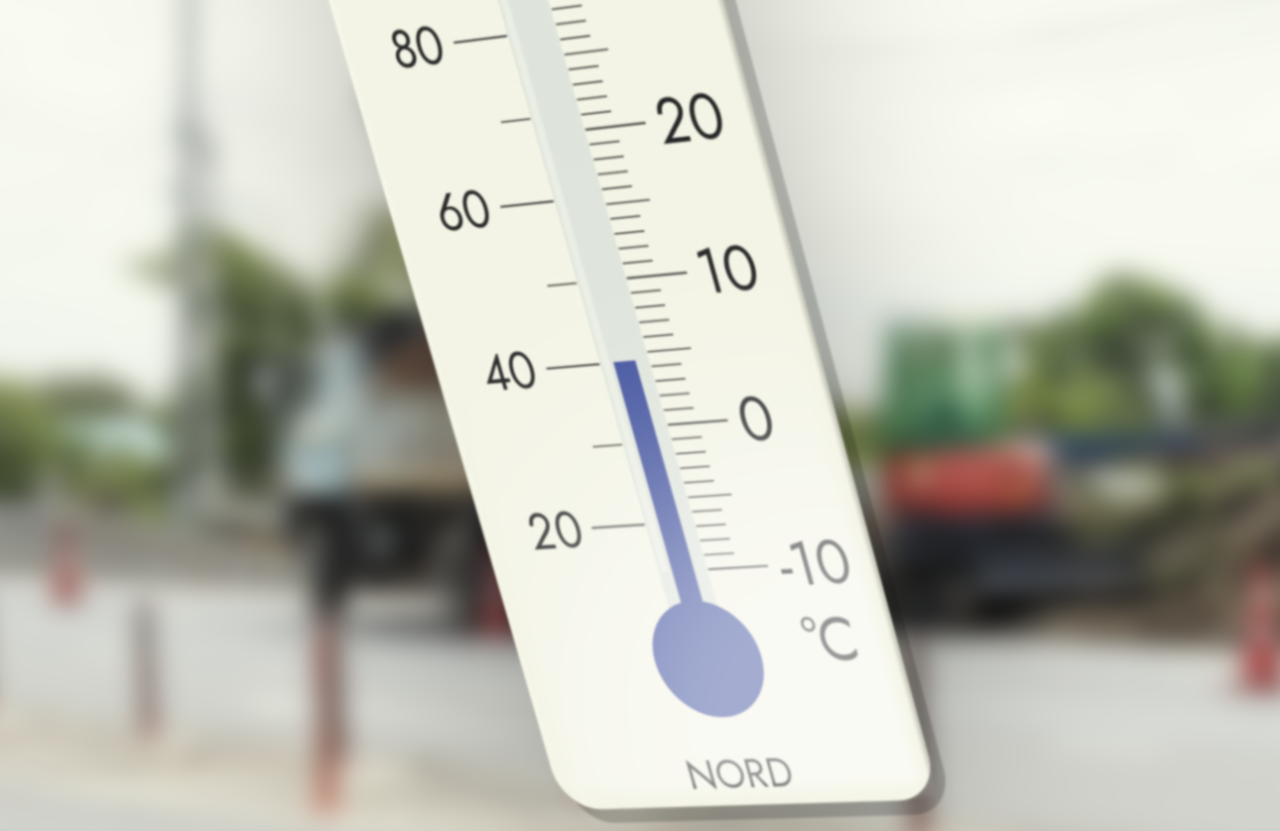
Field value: 4.5°C
